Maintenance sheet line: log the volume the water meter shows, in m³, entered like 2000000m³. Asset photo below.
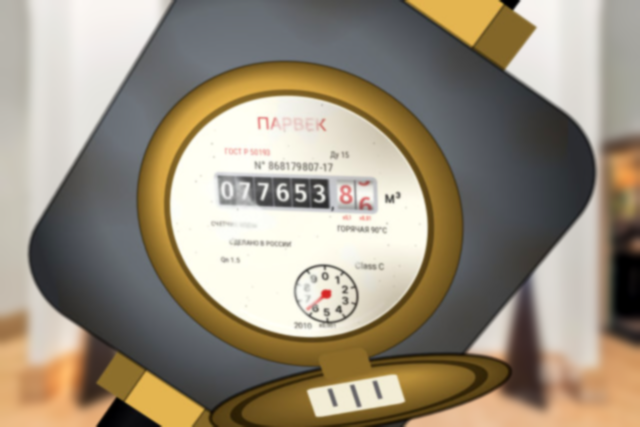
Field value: 77653.856m³
